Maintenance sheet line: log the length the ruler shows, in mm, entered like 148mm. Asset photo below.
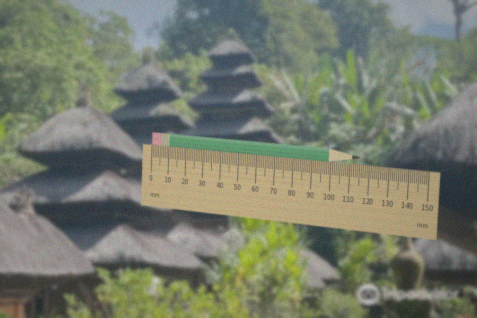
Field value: 115mm
